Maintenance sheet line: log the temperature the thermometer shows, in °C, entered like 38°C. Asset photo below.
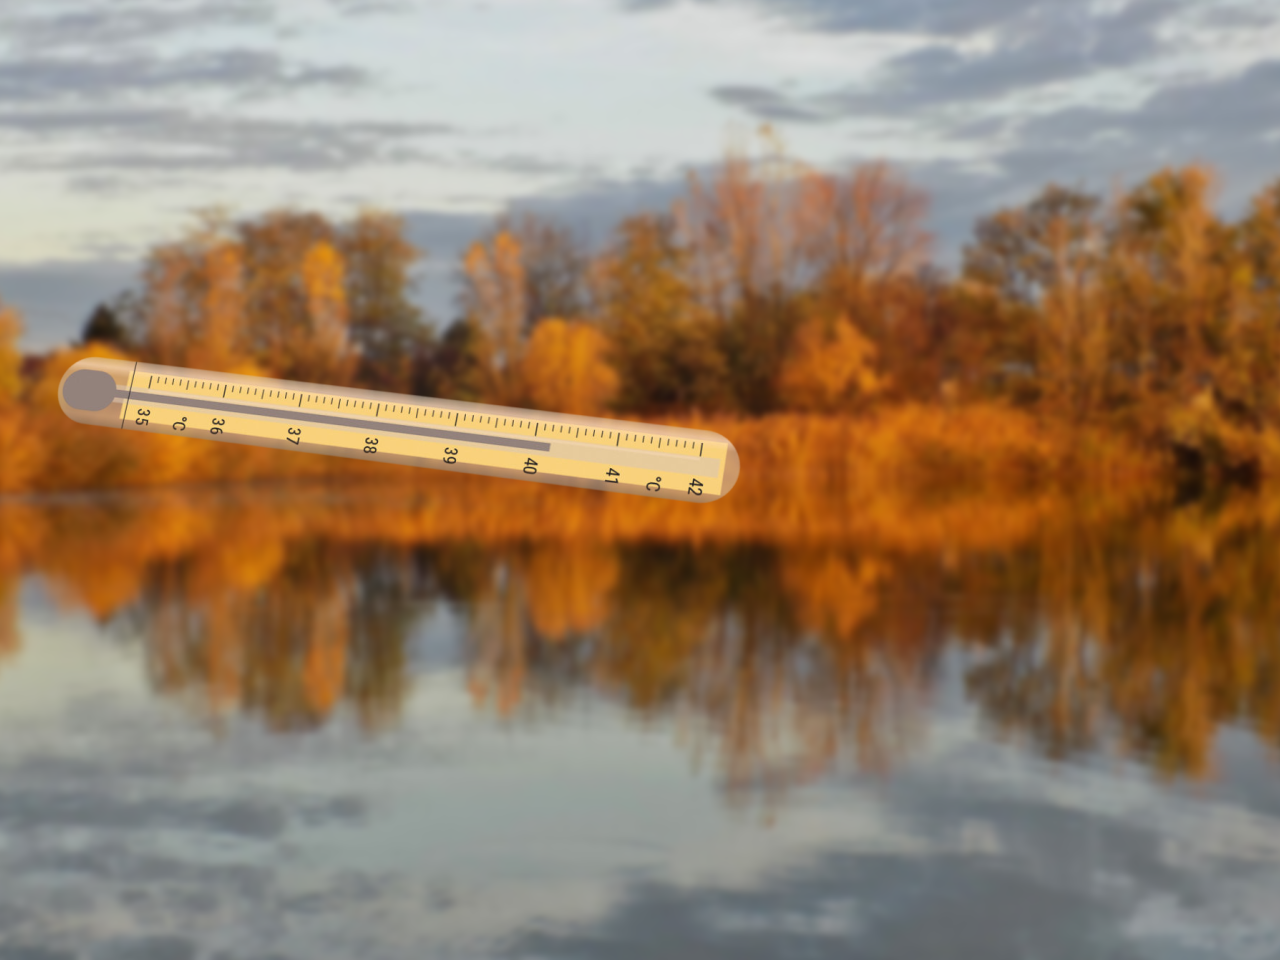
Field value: 40.2°C
